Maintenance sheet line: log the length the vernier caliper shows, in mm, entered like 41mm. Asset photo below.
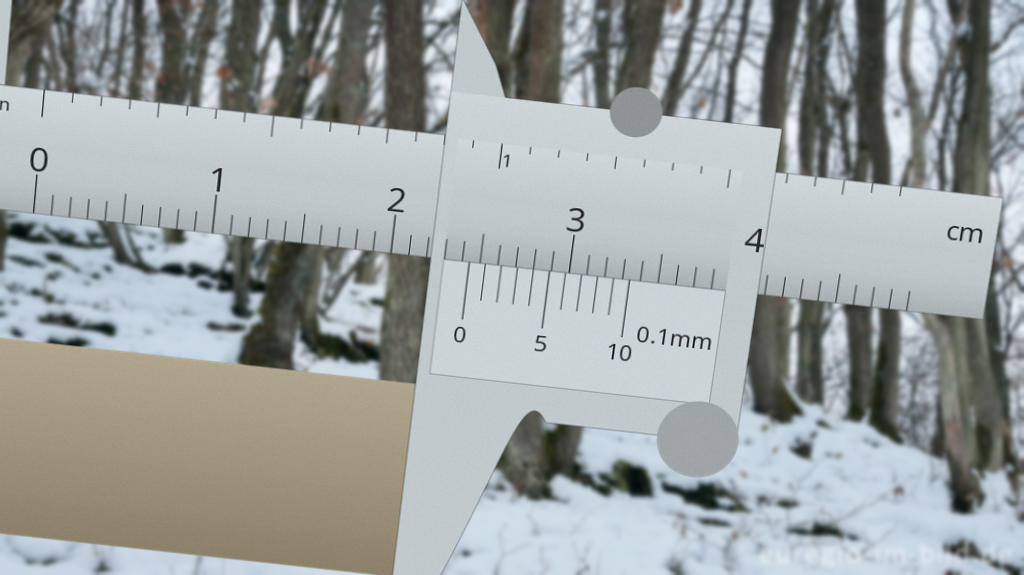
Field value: 24.4mm
